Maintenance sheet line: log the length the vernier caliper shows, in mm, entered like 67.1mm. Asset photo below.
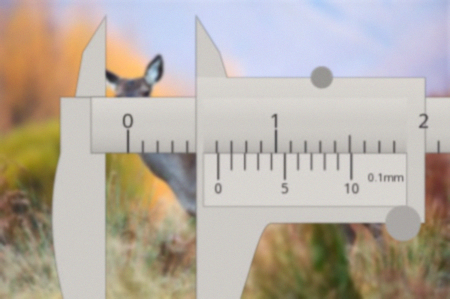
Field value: 6.1mm
